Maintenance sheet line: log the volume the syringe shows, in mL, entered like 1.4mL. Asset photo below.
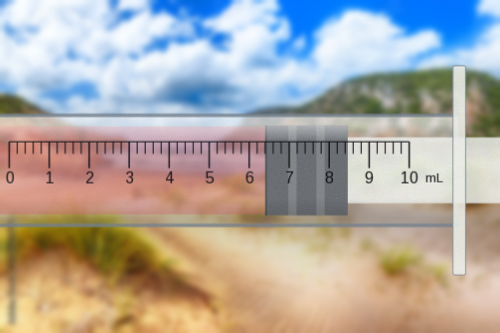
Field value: 6.4mL
